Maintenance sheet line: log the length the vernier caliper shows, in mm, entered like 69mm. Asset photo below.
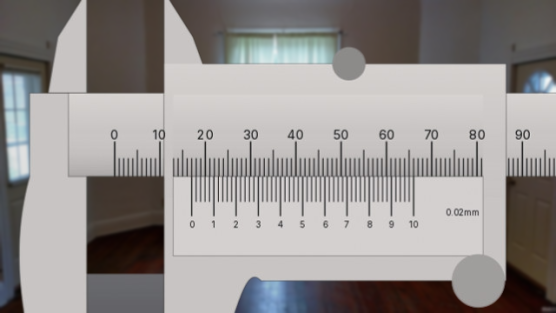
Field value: 17.0mm
